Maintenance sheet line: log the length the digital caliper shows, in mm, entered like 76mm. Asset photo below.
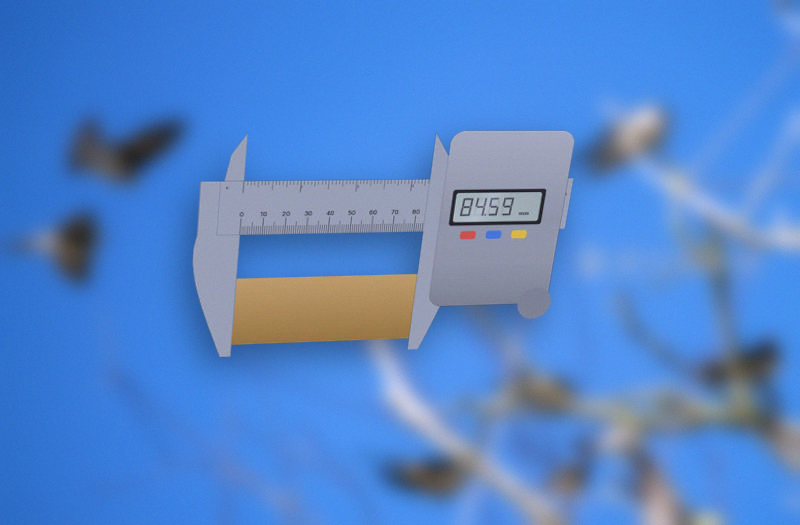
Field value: 84.59mm
